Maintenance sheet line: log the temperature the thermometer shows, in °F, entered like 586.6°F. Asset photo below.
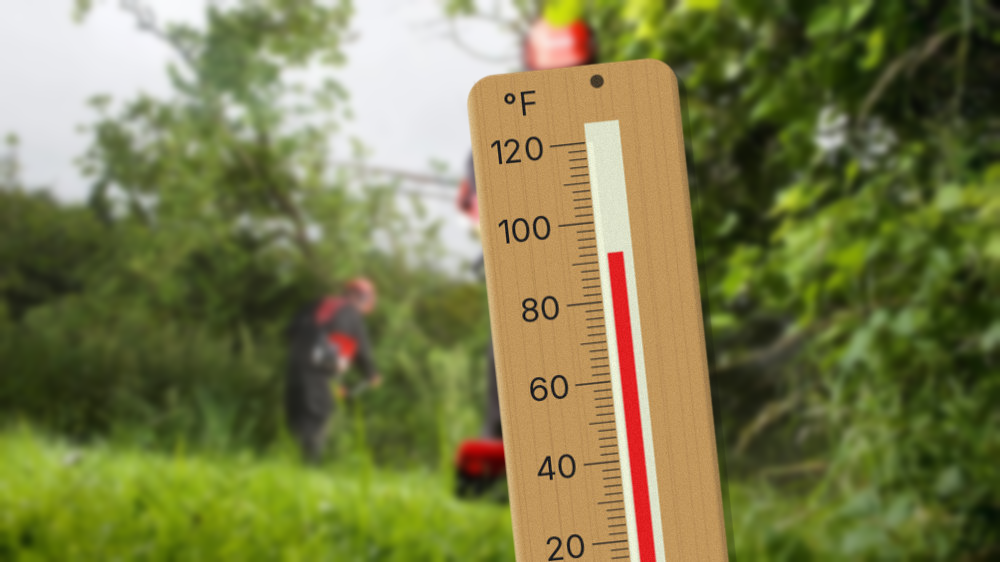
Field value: 92°F
